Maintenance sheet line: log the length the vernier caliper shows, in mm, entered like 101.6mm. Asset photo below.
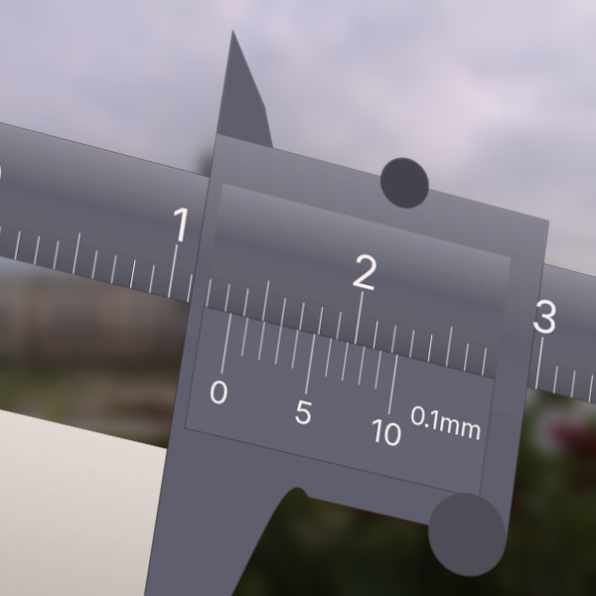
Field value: 13.3mm
